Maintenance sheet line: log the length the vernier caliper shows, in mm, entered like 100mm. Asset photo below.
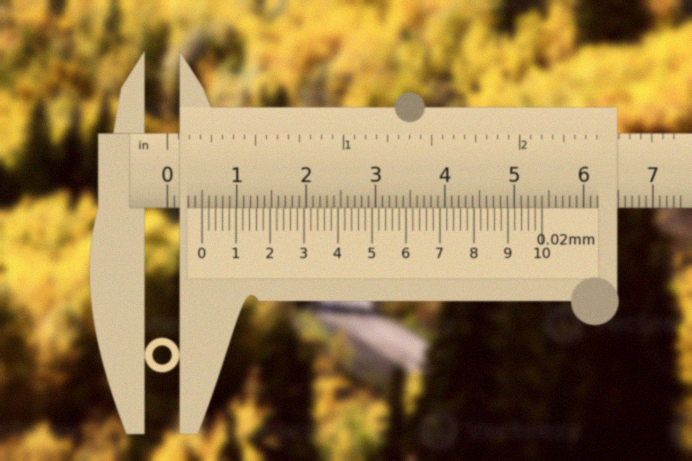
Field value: 5.0mm
